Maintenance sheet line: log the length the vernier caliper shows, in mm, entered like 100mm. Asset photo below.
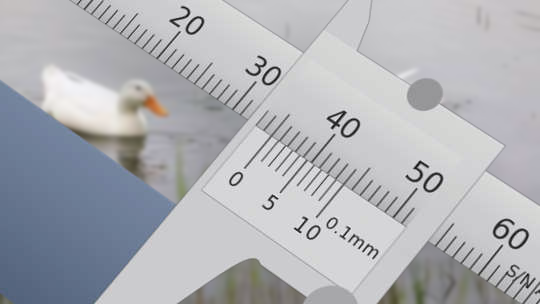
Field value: 35.0mm
